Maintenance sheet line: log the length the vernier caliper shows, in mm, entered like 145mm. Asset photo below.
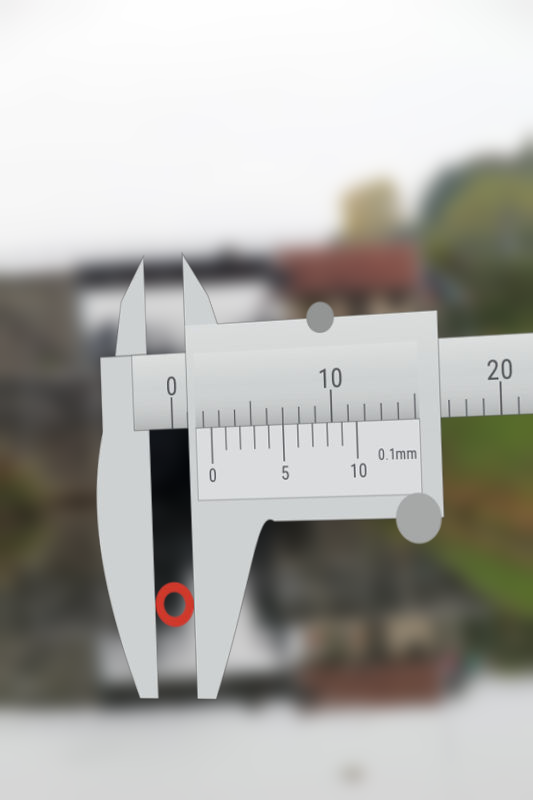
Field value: 2.5mm
